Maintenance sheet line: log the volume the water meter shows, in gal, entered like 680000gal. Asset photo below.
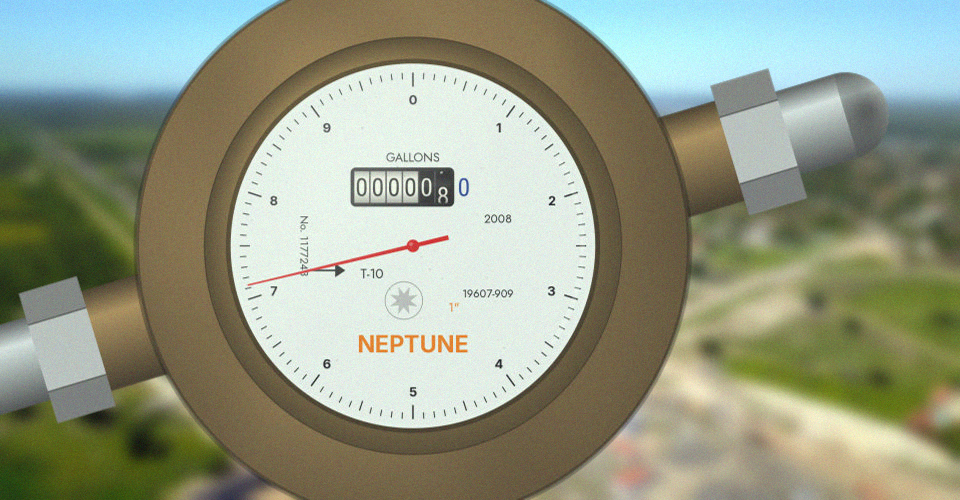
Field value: 77.1gal
